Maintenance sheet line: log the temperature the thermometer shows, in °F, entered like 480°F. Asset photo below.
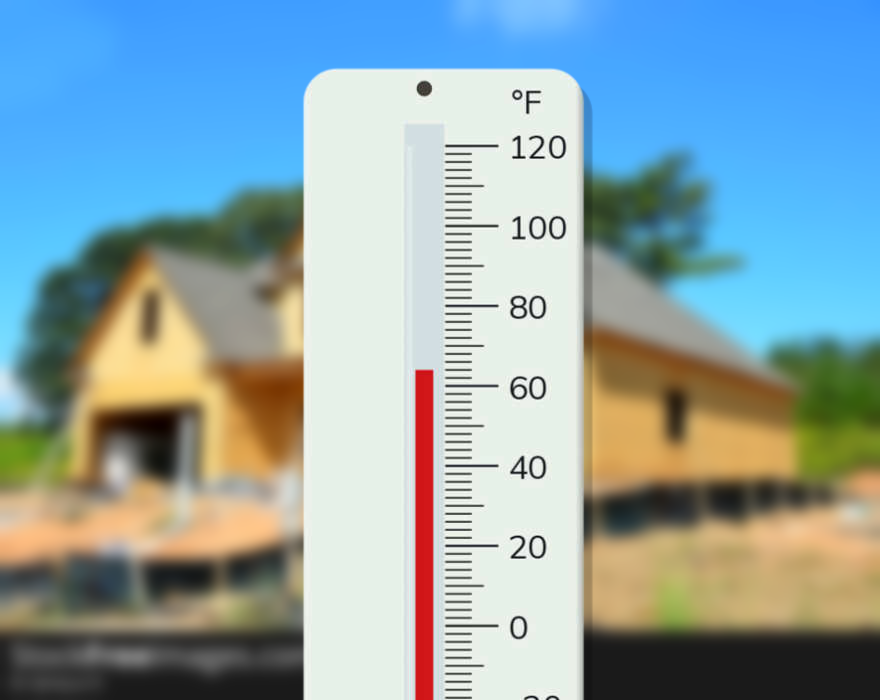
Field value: 64°F
